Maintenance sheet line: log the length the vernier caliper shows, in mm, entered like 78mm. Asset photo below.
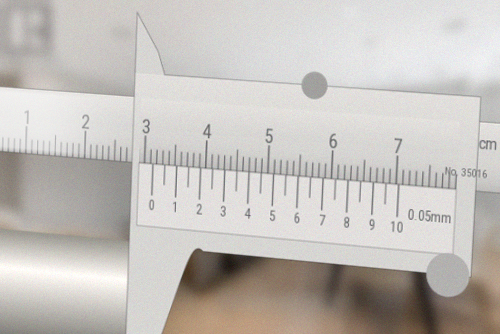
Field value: 31.4mm
